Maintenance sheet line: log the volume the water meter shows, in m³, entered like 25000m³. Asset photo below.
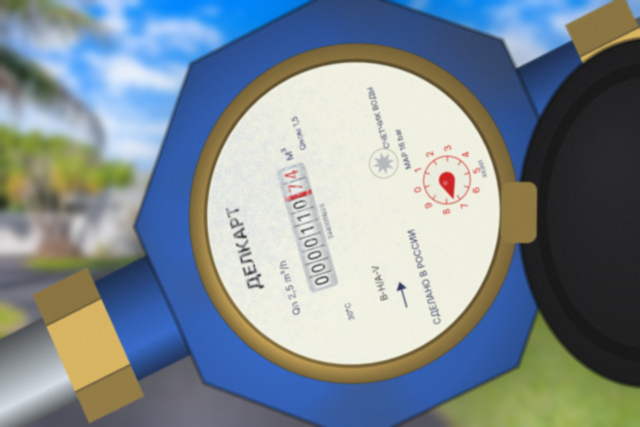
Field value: 110.747m³
